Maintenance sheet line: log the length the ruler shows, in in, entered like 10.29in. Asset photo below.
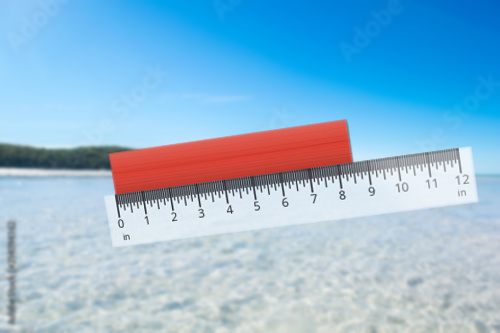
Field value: 8.5in
